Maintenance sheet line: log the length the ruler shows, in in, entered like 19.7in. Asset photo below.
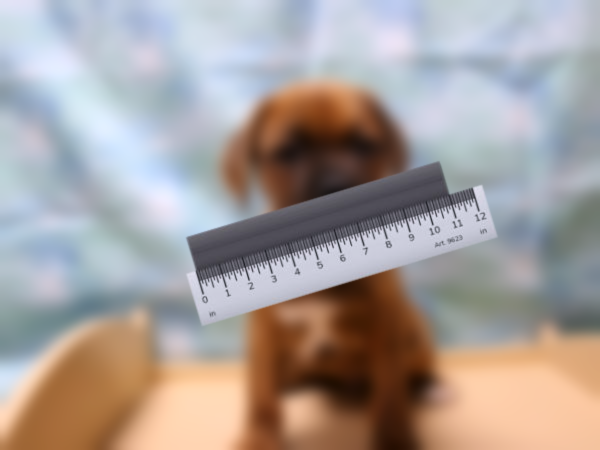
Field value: 11in
